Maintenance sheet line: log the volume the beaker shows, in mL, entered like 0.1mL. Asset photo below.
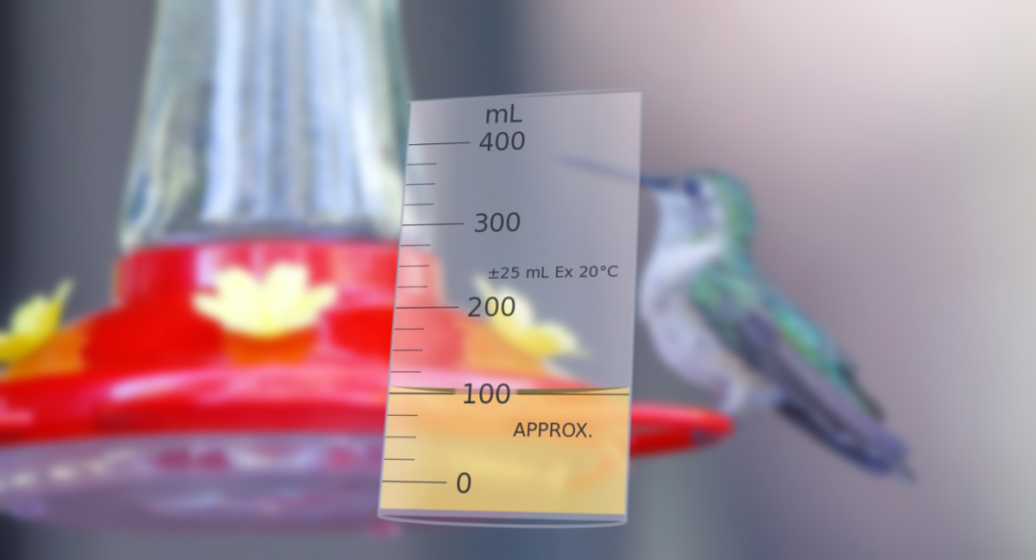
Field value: 100mL
